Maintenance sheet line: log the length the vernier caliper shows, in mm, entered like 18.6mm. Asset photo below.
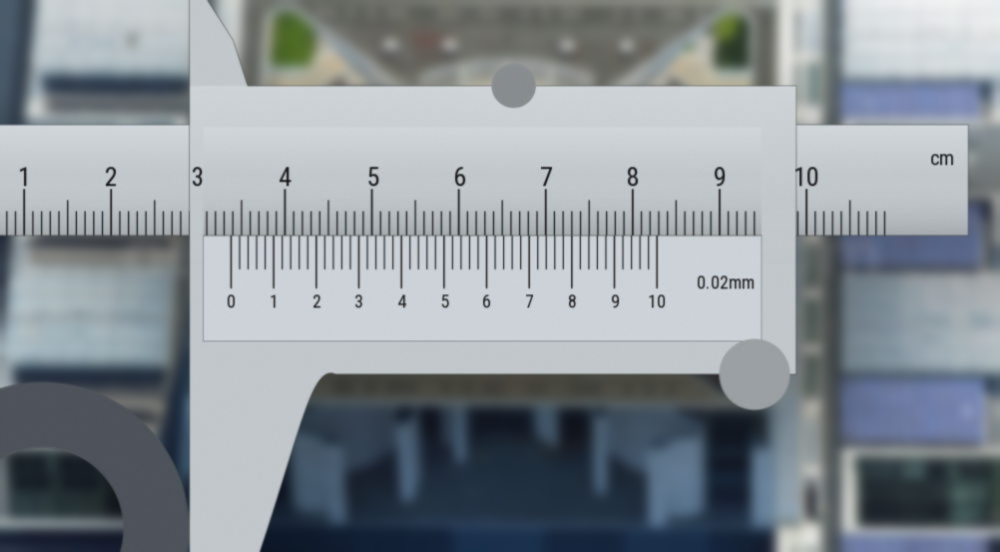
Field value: 33.8mm
